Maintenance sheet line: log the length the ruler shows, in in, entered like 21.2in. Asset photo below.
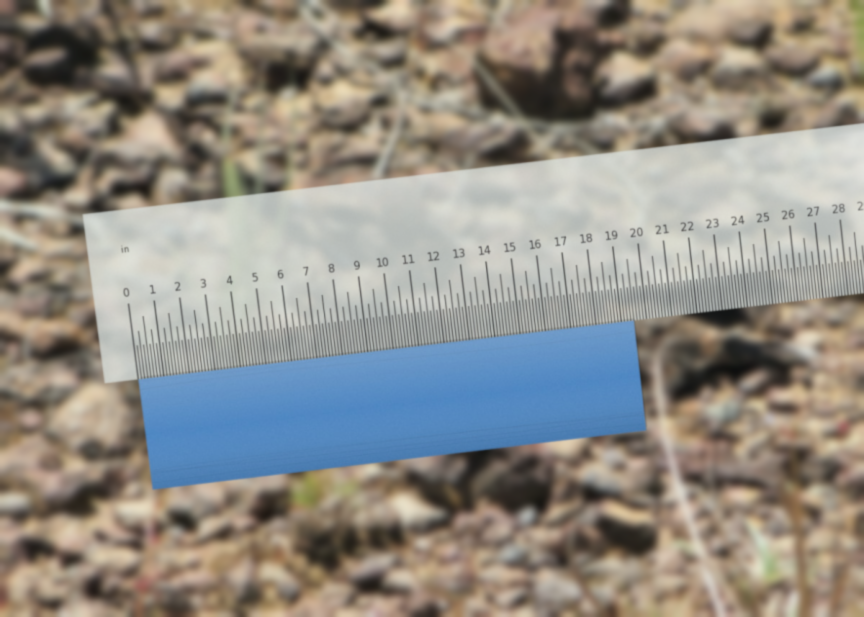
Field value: 19.5in
